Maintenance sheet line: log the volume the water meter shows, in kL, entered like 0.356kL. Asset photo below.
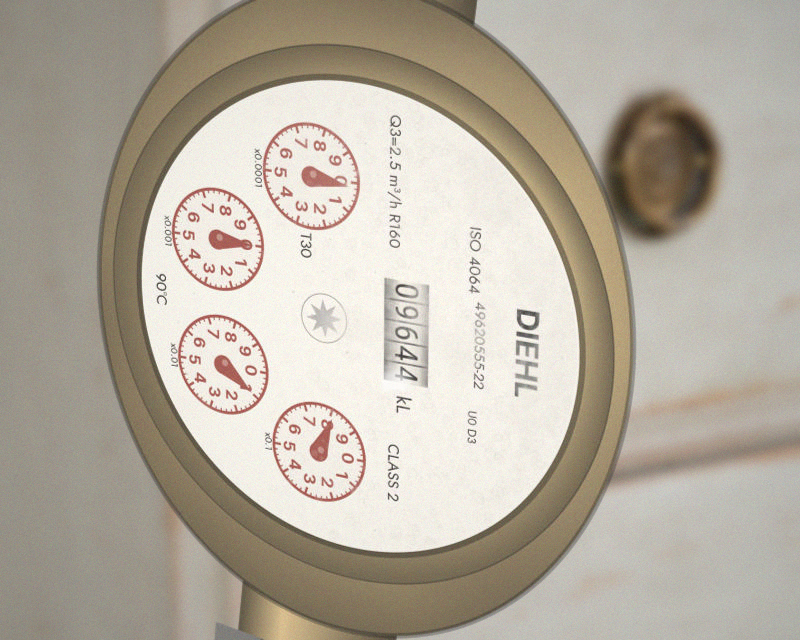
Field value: 9644.8100kL
